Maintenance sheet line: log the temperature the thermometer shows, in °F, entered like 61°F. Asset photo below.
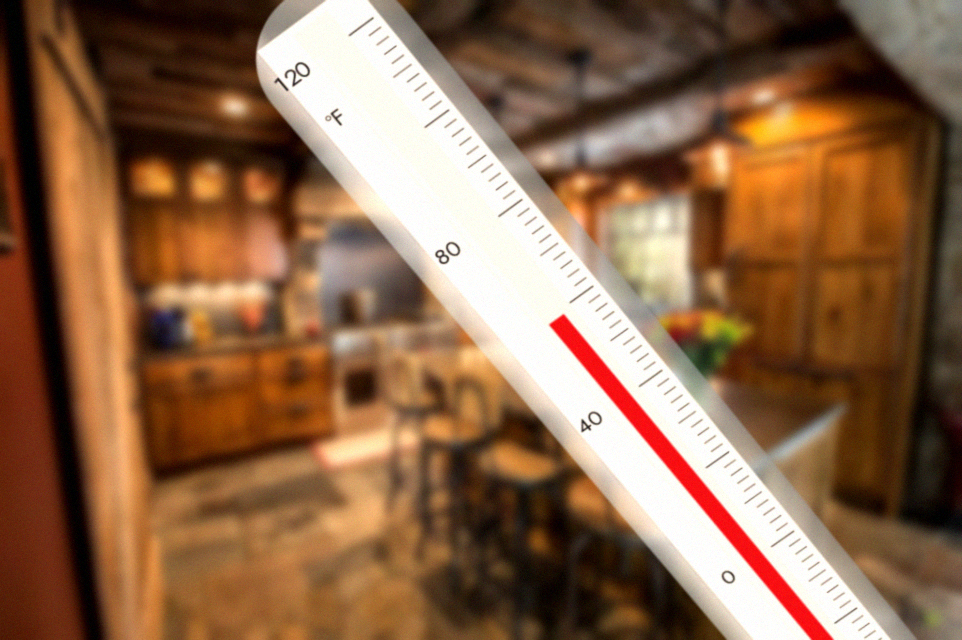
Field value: 59°F
